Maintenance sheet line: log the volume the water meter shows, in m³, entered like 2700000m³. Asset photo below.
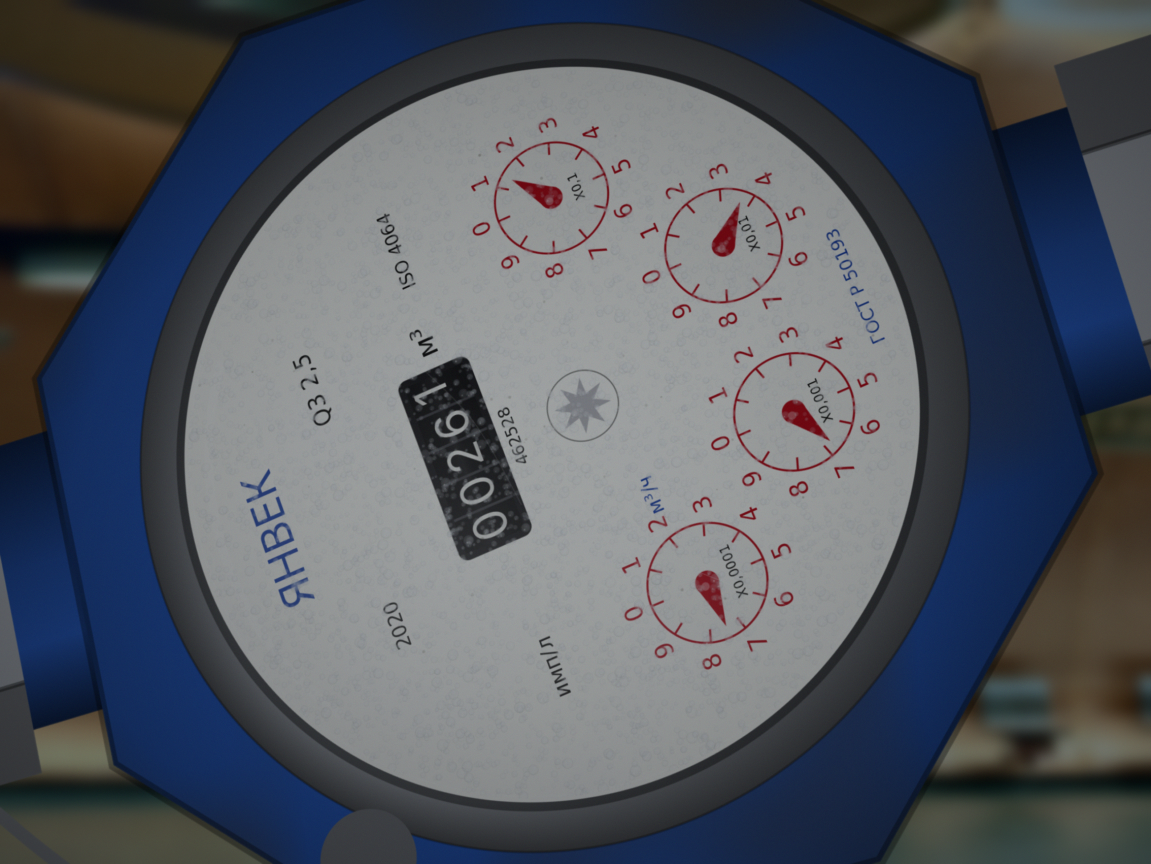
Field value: 261.1367m³
